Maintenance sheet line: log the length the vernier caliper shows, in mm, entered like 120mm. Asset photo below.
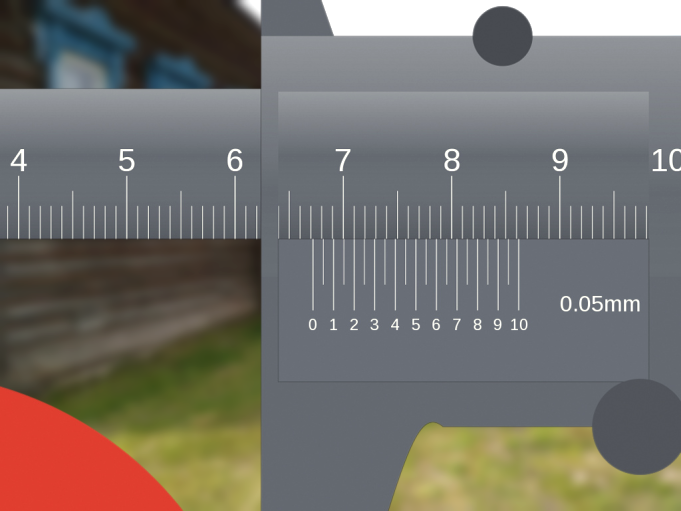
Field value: 67.2mm
